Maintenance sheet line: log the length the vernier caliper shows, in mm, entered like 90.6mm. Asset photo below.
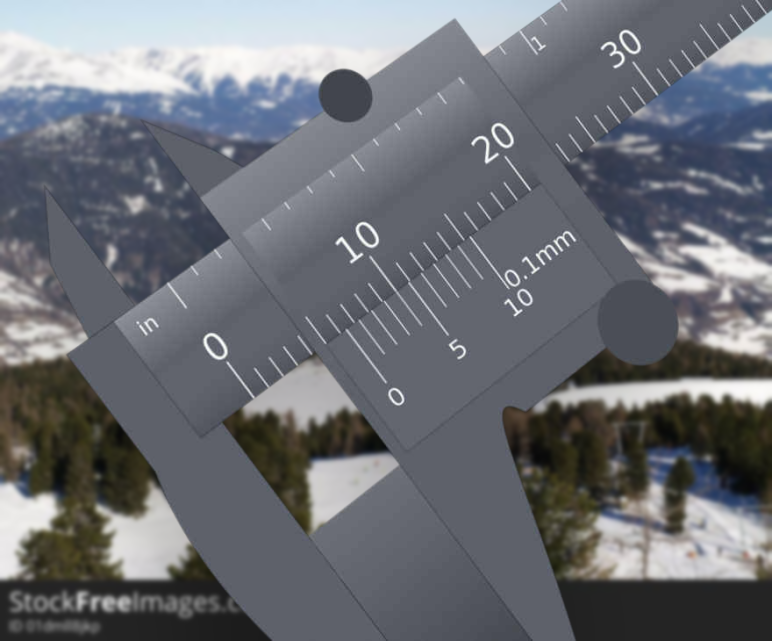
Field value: 6.4mm
